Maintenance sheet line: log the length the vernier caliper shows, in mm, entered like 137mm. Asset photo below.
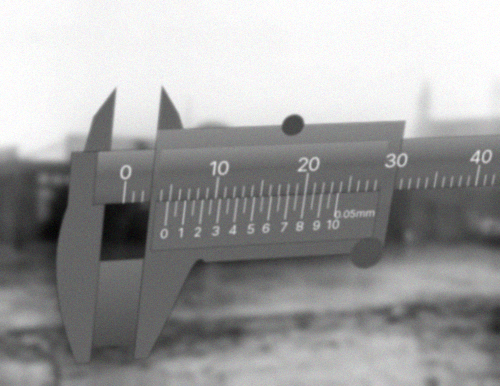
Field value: 4.8mm
